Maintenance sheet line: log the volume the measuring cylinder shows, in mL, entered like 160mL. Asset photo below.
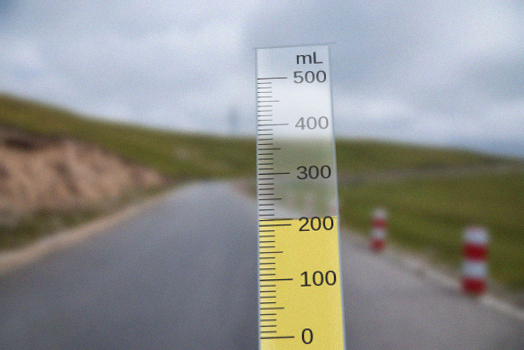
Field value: 210mL
